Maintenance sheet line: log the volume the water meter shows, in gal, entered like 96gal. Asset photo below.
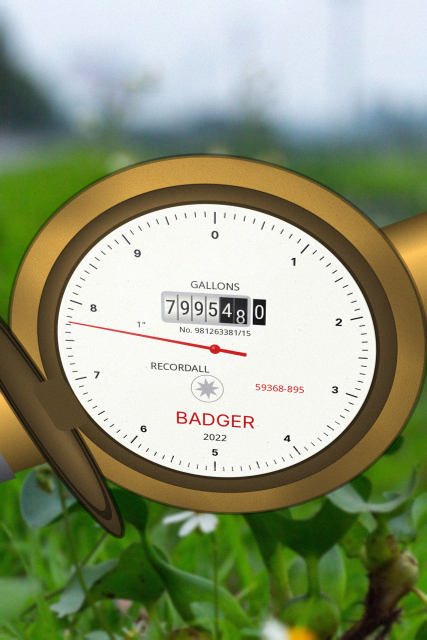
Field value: 7995477.7gal
